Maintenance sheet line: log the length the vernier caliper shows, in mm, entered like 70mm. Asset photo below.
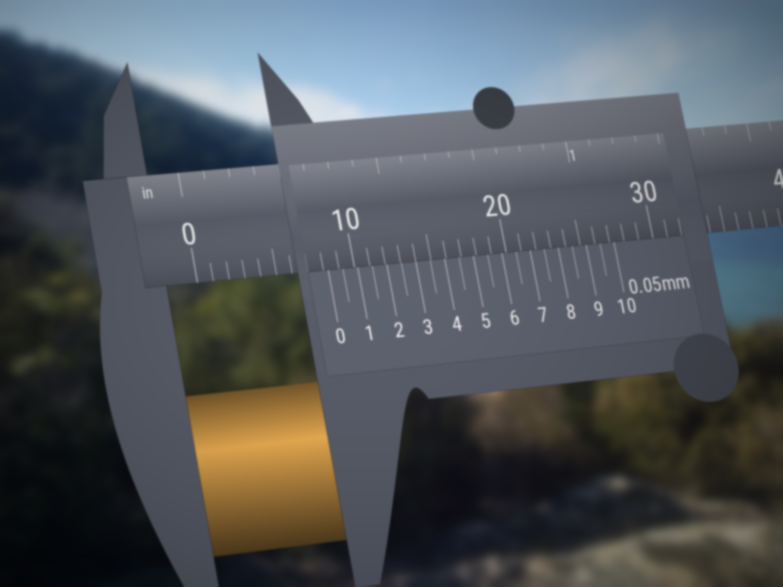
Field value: 8.3mm
